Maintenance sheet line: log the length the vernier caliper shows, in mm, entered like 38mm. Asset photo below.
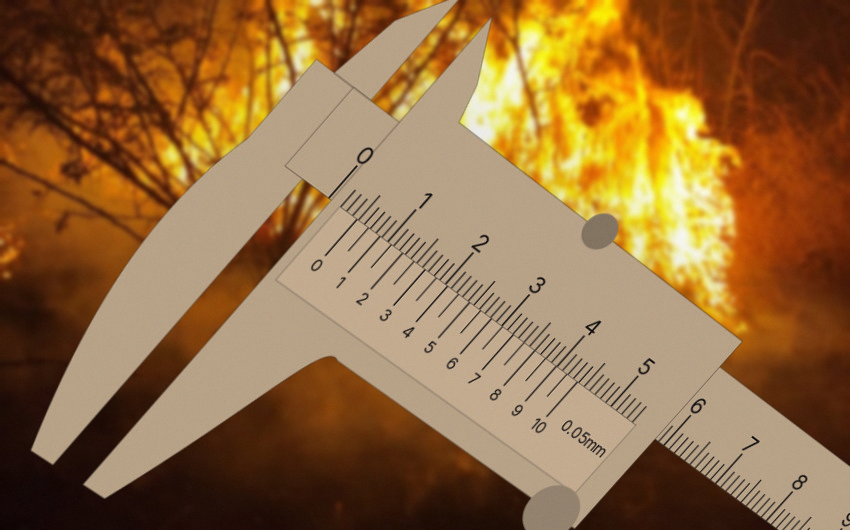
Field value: 4.8mm
